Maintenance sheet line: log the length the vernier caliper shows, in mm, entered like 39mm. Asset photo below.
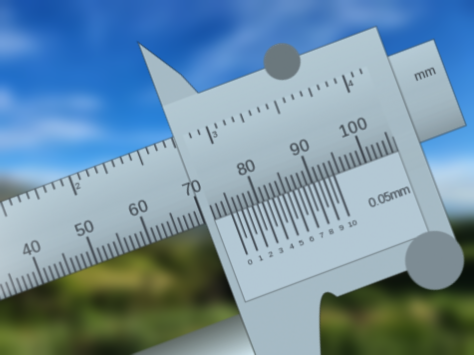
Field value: 75.0mm
